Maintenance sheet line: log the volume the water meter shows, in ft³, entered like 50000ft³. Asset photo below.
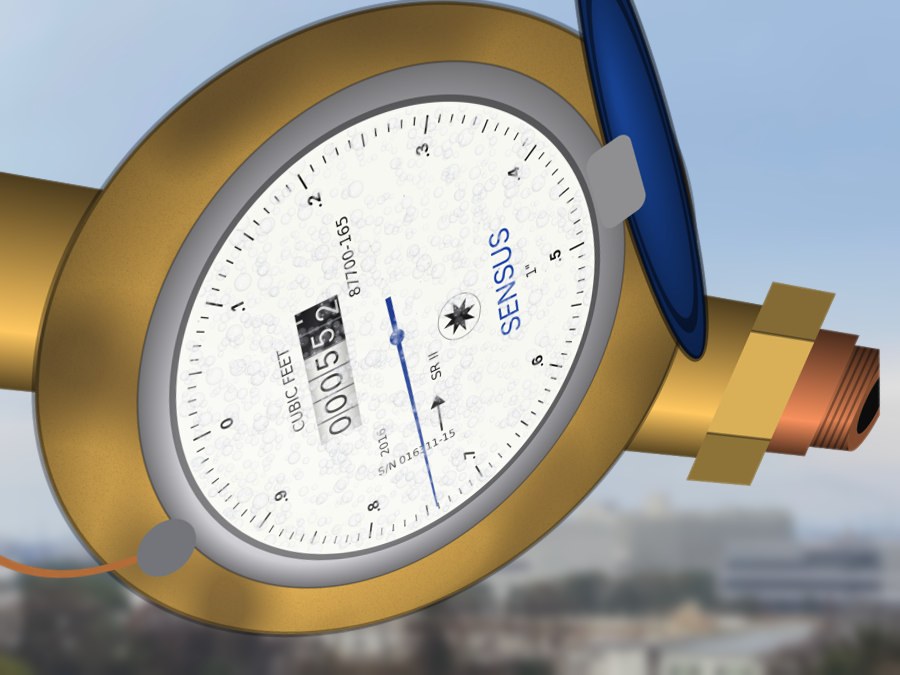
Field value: 551.74ft³
